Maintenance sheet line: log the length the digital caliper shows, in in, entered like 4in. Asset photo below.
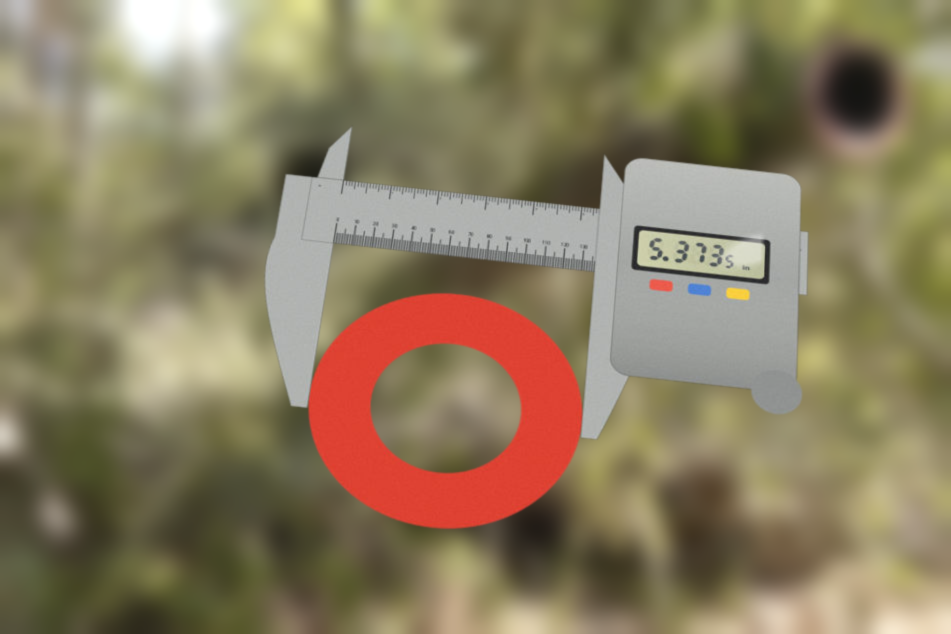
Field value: 5.3735in
